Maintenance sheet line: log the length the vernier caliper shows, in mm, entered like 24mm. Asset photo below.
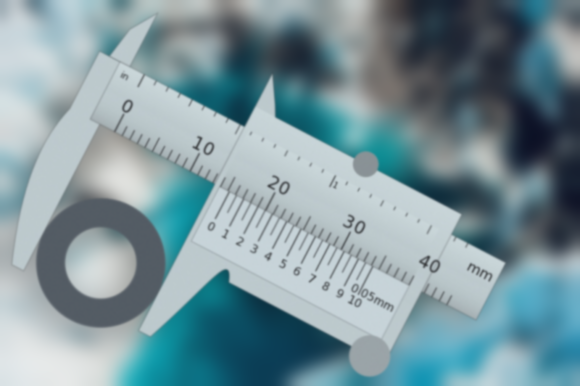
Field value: 15.2mm
